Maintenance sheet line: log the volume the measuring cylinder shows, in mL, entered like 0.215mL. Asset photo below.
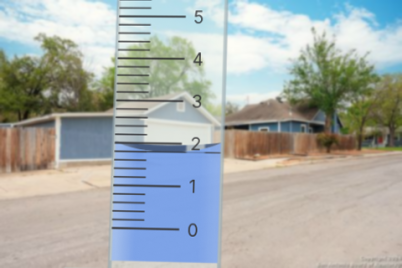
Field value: 1.8mL
